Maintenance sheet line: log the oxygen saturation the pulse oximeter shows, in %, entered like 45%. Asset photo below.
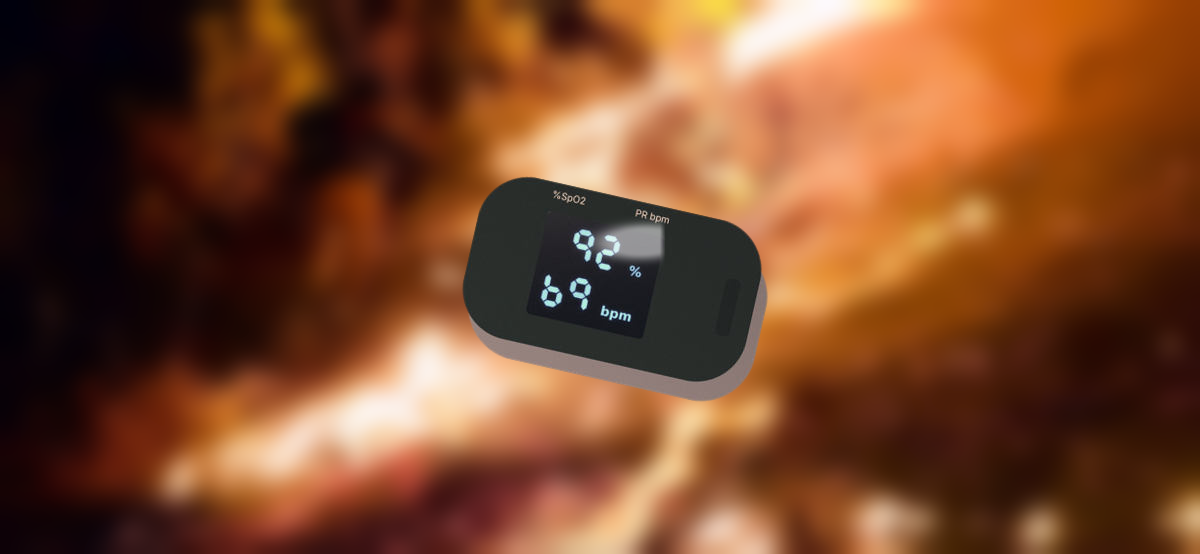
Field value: 92%
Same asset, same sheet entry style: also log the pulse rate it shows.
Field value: 69bpm
